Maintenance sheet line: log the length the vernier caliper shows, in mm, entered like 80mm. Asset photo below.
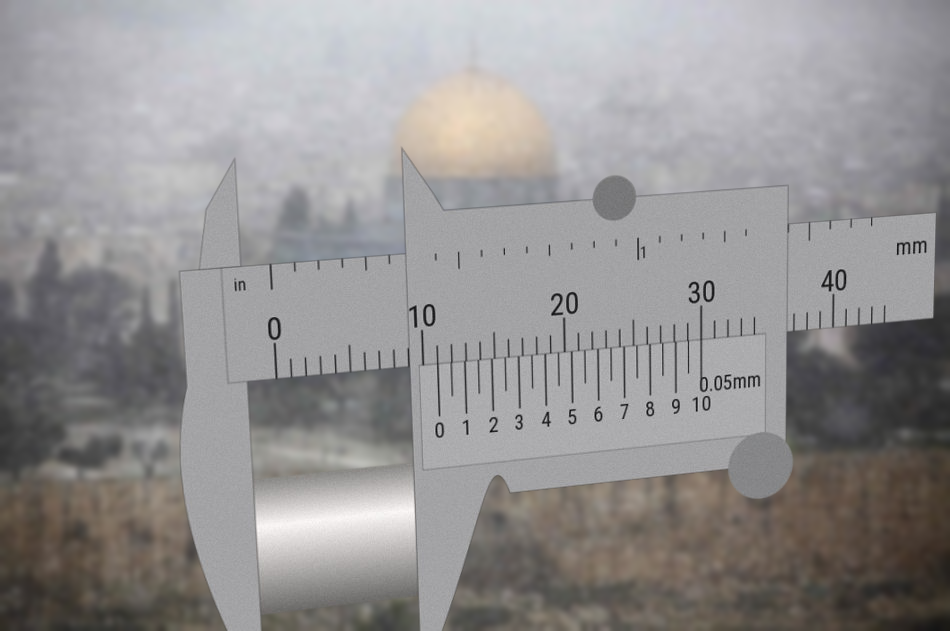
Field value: 11.0mm
